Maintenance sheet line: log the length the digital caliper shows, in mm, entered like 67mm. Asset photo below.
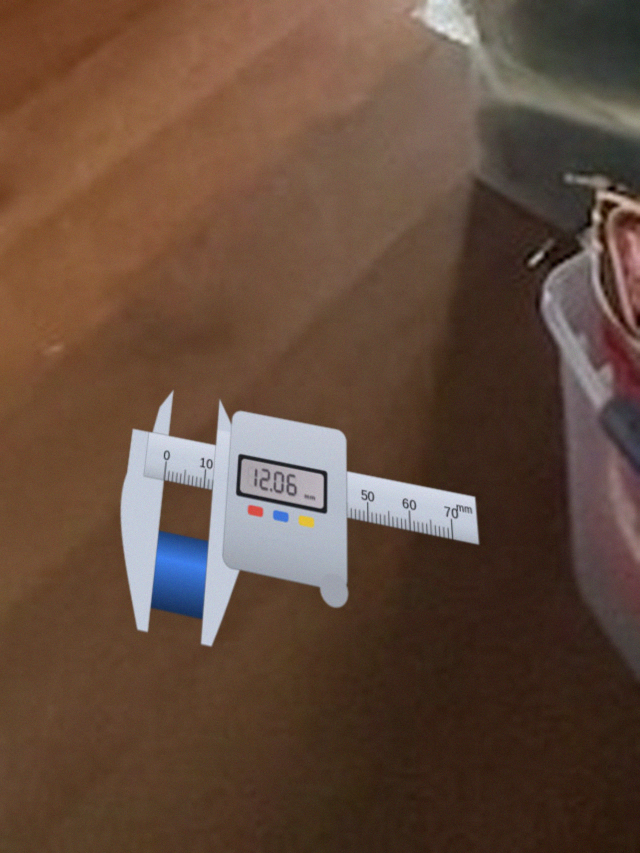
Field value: 12.06mm
